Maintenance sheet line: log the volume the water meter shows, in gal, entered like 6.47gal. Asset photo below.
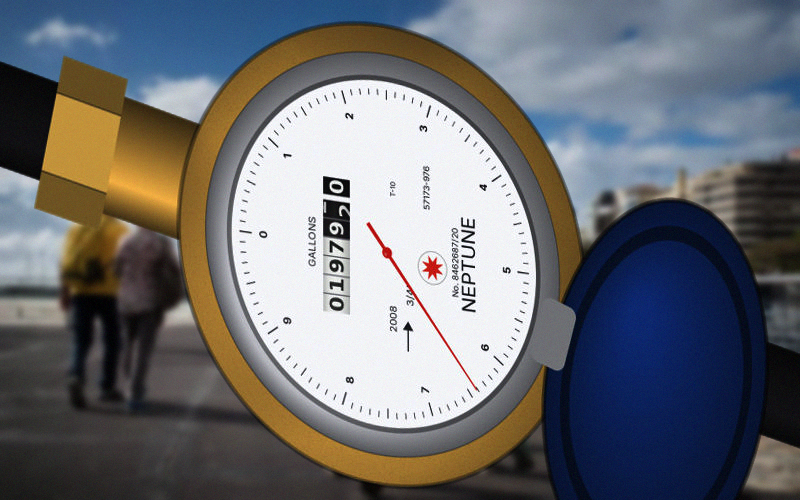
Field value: 197916.4gal
